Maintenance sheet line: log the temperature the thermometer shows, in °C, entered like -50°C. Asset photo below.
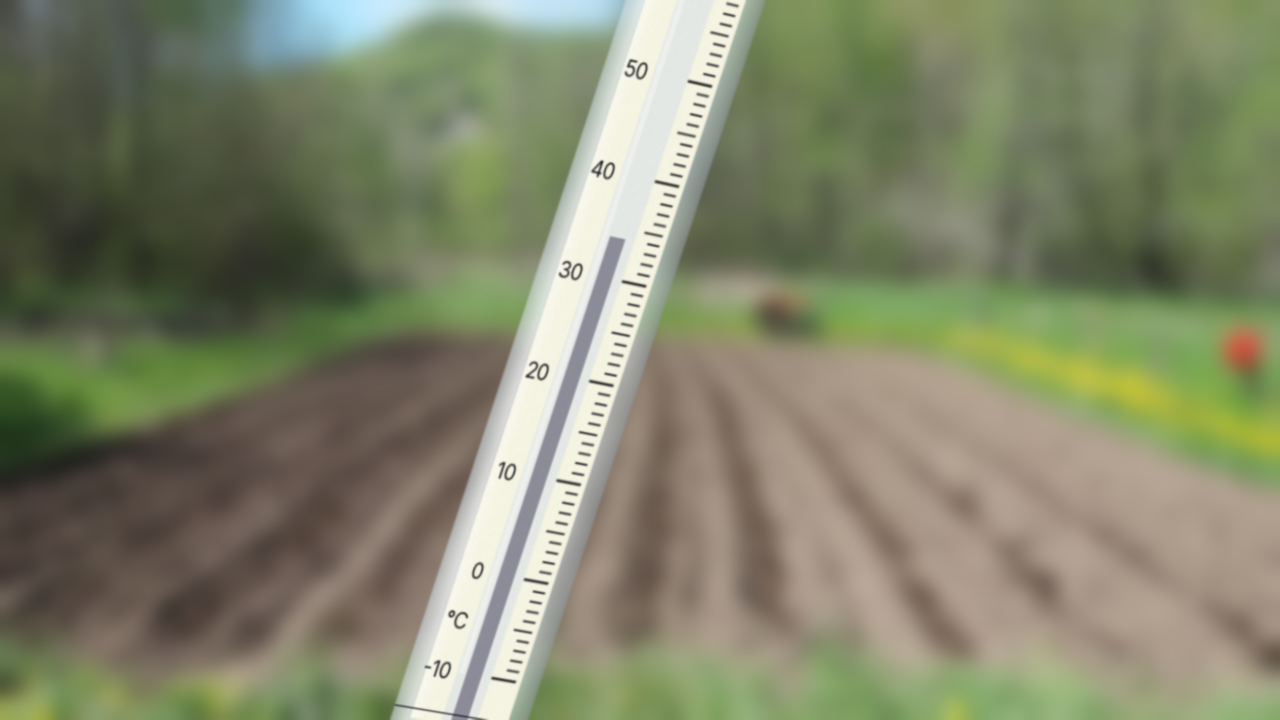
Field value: 34°C
